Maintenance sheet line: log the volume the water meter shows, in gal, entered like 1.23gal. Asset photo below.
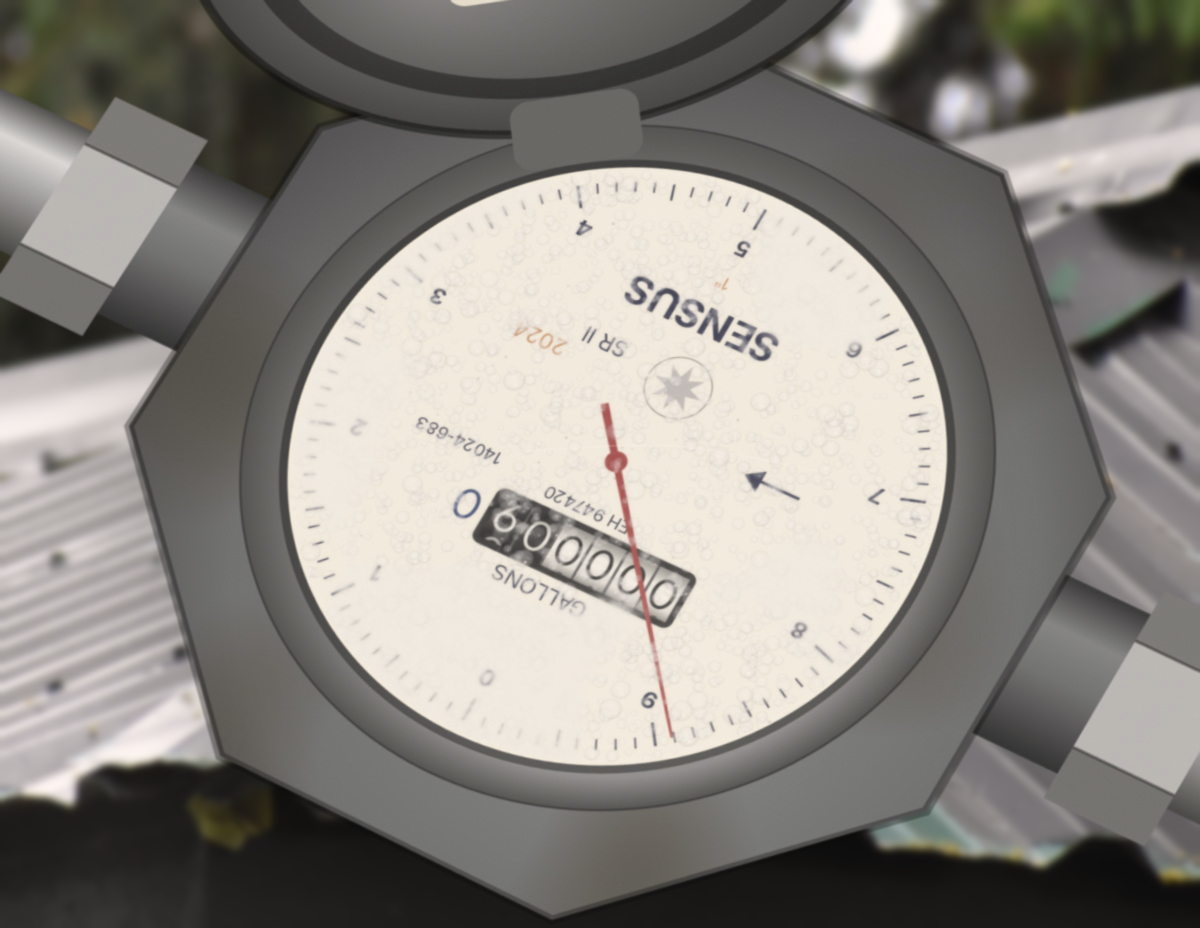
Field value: 88.9gal
